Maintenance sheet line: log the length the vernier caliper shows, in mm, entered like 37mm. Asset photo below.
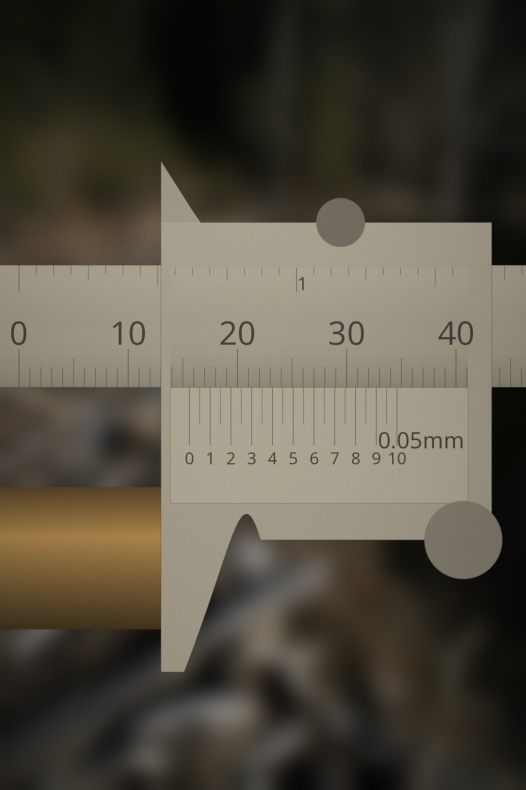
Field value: 15.6mm
